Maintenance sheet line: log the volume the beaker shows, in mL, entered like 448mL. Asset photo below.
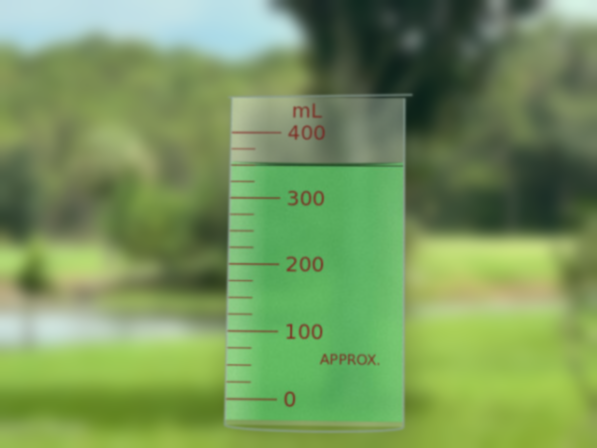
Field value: 350mL
